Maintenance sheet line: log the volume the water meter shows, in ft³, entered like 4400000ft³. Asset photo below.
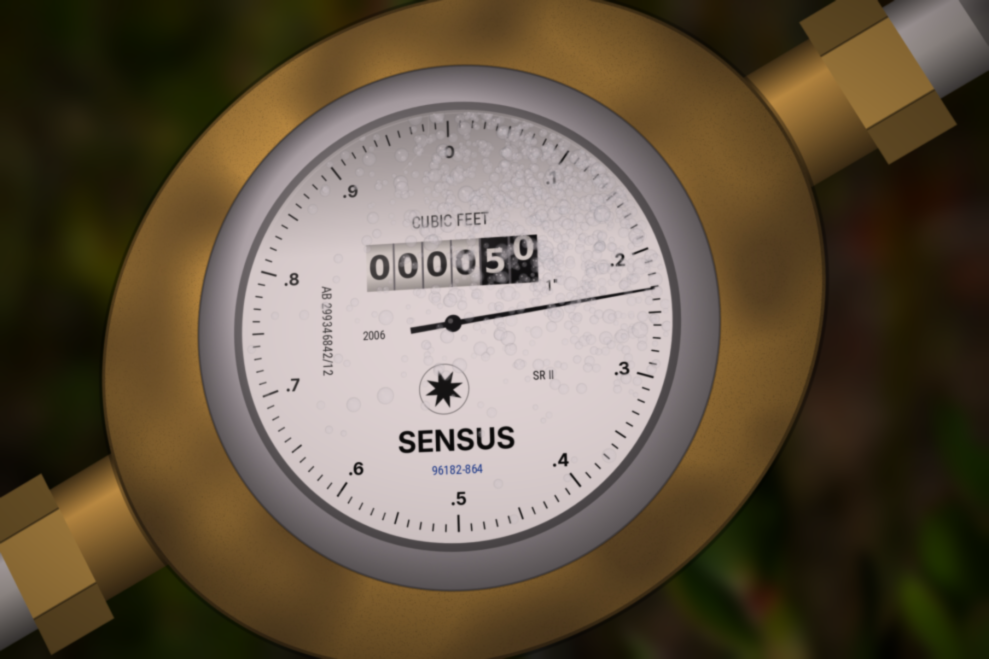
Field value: 50.23ft³
